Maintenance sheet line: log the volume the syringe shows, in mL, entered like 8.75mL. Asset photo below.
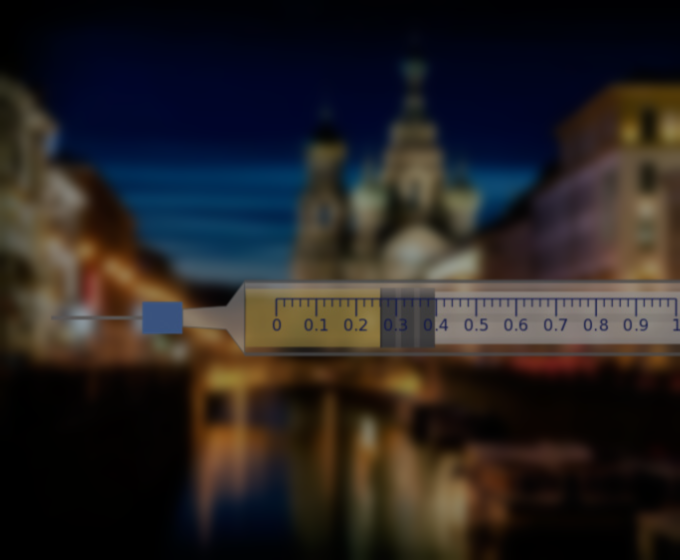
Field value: 0.26mL
